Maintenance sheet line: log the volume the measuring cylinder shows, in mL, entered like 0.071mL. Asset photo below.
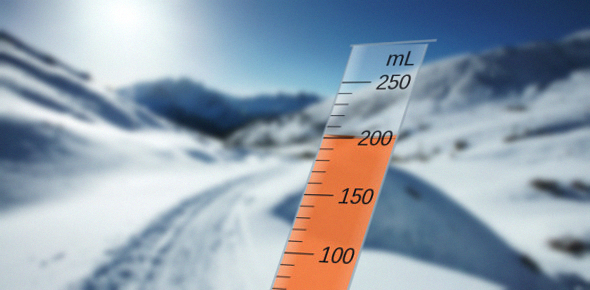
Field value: 200mL
